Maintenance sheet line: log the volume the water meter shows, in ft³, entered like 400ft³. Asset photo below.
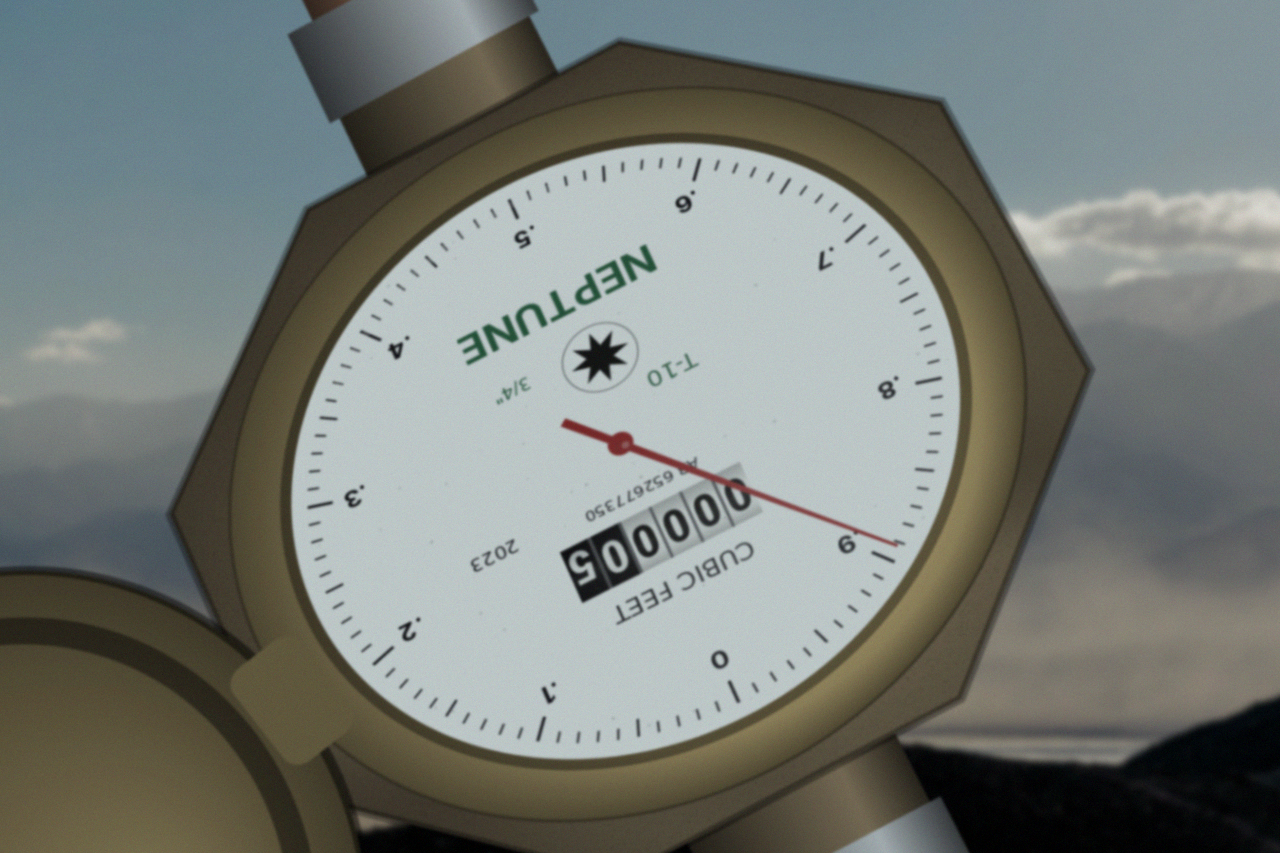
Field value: 4.89ft³
